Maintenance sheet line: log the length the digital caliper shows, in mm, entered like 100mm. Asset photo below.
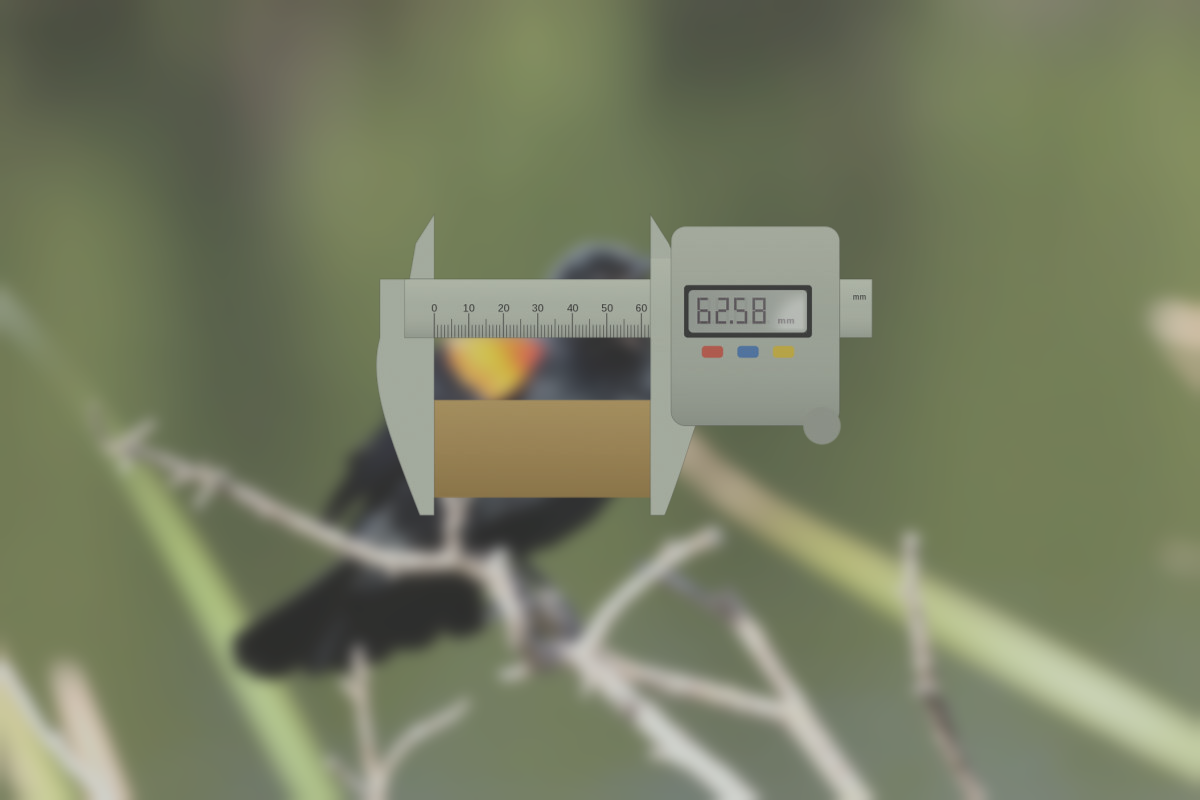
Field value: 62.58mm
